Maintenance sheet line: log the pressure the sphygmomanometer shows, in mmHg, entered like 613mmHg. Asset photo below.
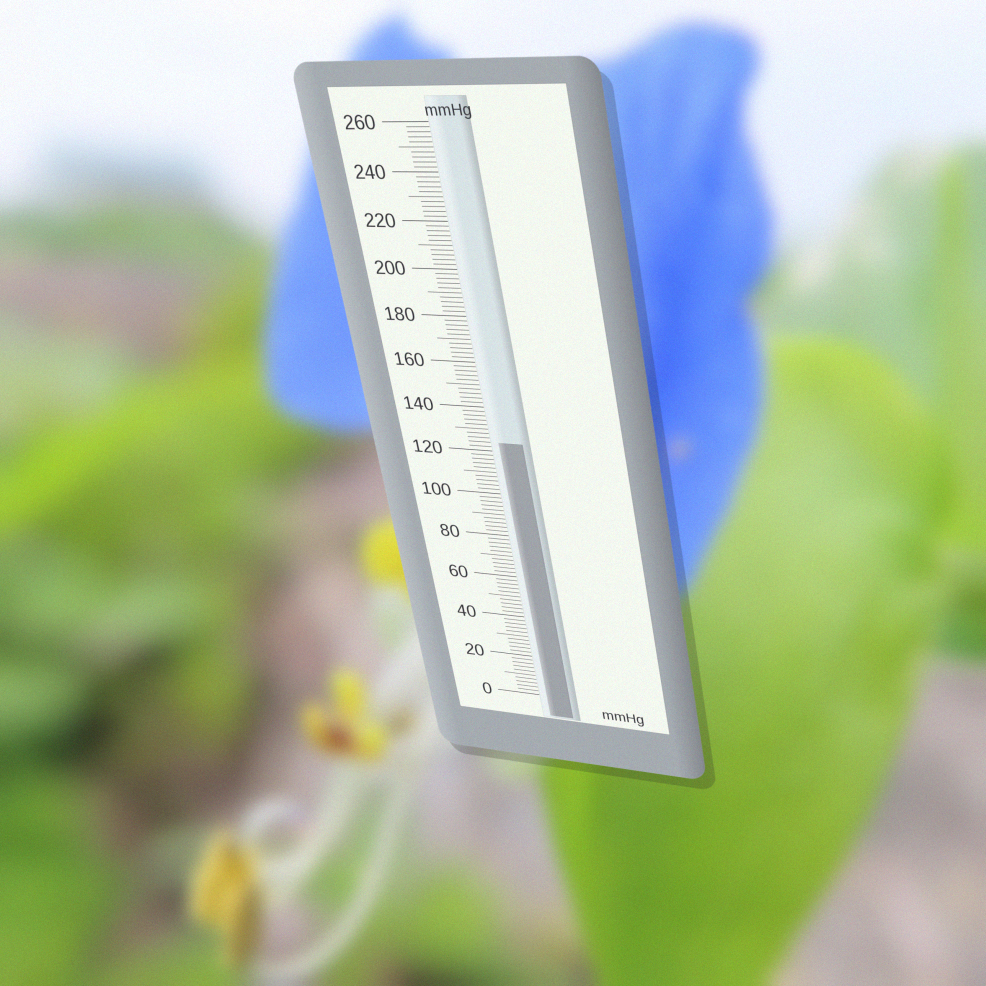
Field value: 124mmHg
